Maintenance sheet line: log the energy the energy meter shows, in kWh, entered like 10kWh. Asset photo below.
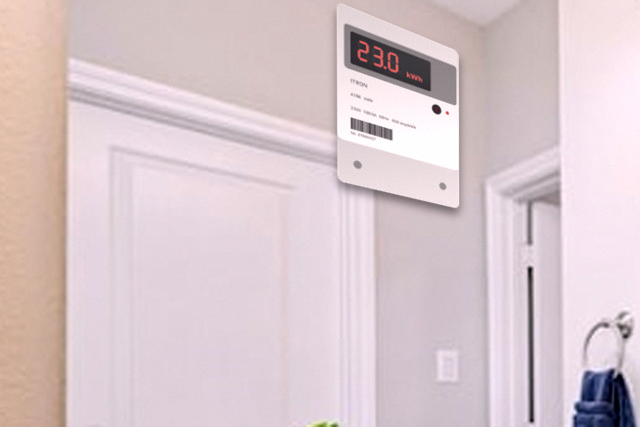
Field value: 23.0kWh
